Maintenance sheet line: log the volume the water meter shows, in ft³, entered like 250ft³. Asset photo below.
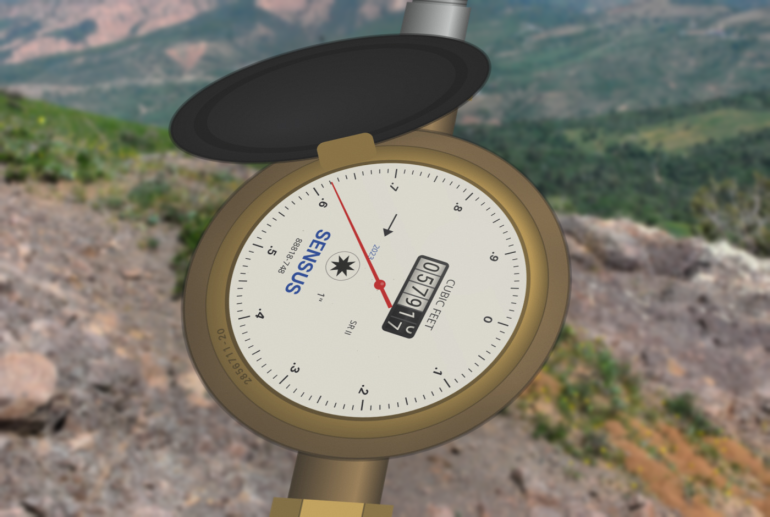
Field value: 57916.62ft³
